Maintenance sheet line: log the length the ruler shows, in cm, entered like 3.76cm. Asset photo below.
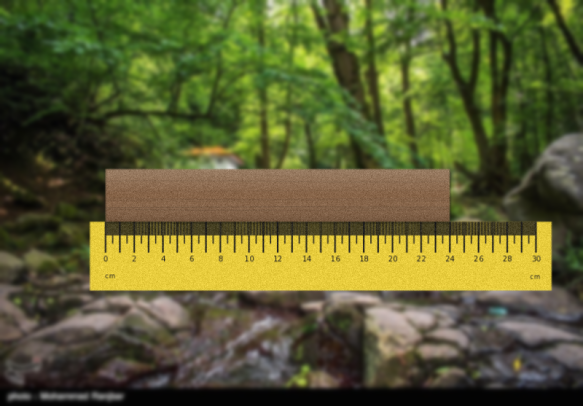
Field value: 24cm
